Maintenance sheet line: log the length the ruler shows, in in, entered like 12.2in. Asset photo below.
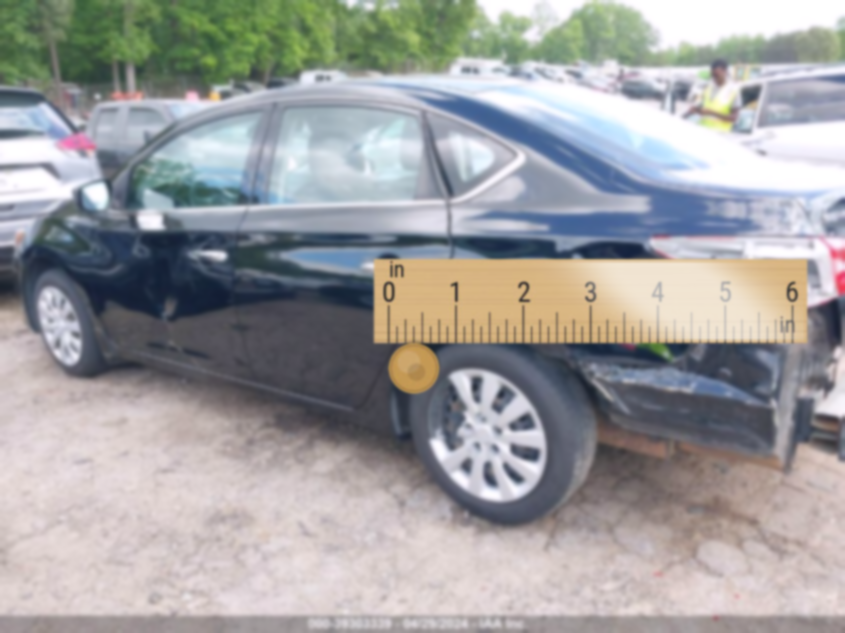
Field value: 0.75in
